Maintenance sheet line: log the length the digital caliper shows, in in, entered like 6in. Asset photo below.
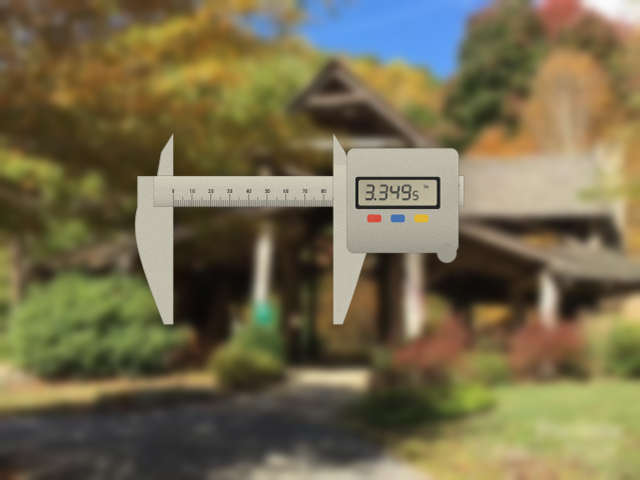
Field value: 3.3495in
